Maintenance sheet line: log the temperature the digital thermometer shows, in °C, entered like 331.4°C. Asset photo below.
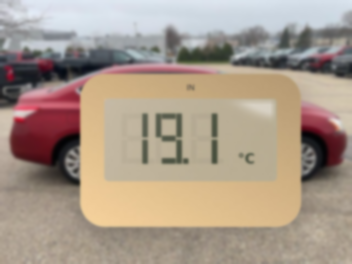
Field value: 19.1°C
